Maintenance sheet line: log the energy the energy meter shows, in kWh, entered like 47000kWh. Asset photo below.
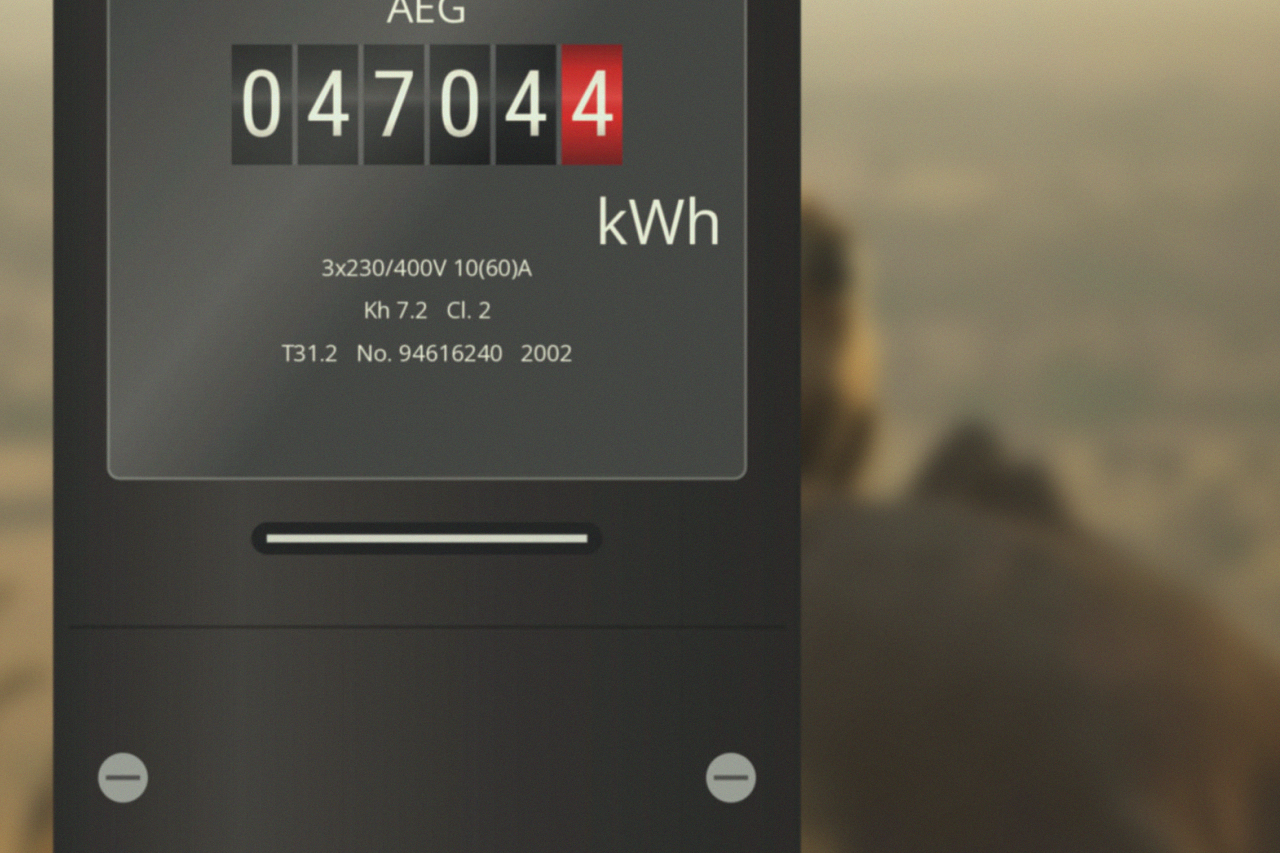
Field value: 4704.4kWh
